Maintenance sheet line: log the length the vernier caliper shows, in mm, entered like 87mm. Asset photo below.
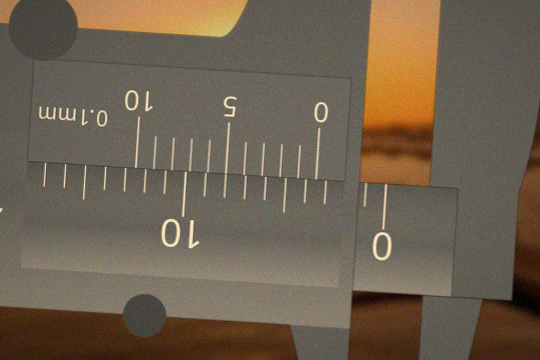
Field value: 3.5mm
